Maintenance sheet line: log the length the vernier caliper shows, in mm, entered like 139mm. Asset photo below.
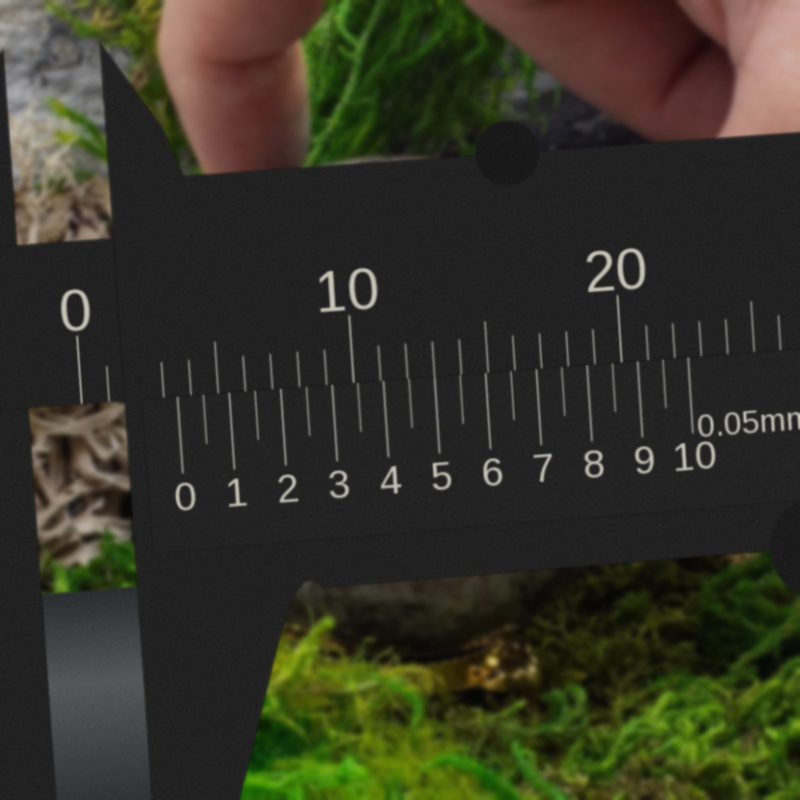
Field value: 3.5mm
